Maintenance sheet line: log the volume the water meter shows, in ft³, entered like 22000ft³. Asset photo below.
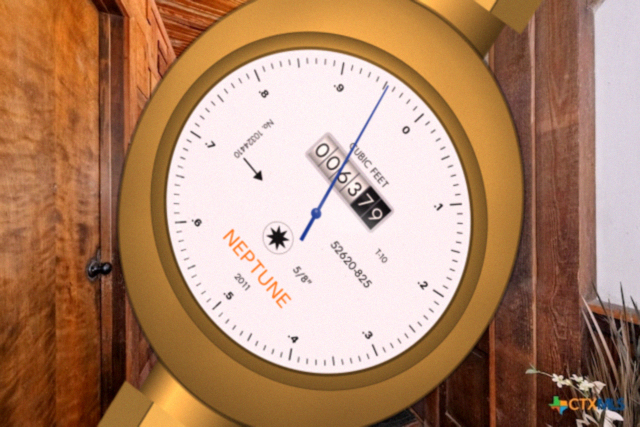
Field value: 6378.95ft³
